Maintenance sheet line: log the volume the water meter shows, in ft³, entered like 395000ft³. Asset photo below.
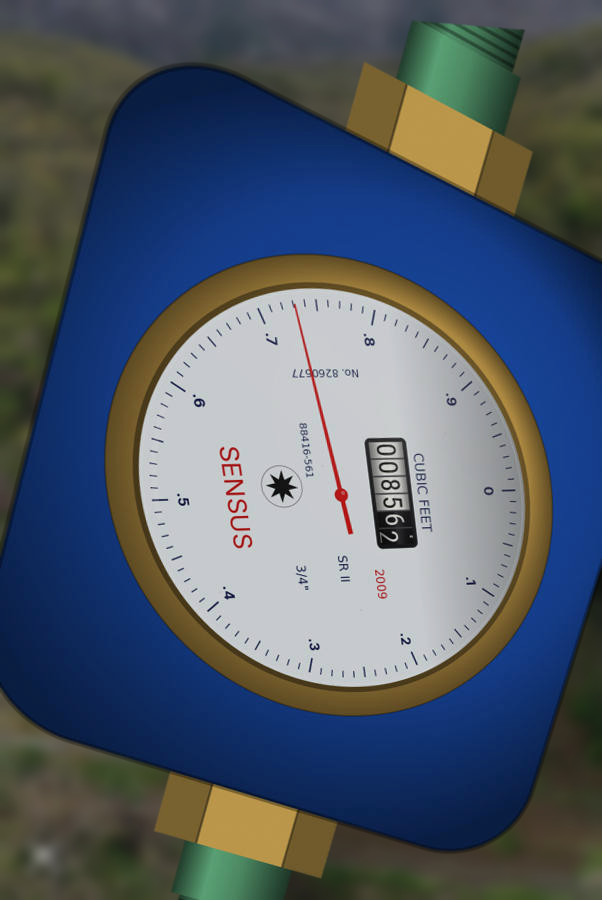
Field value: 8561.73ft³
